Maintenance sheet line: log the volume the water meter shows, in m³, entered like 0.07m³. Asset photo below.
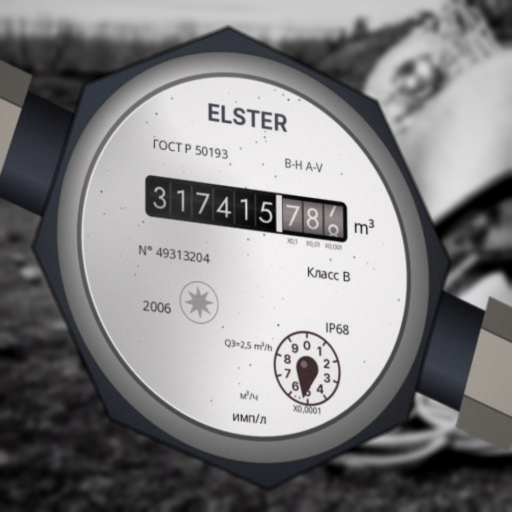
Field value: 317415.7875m³
